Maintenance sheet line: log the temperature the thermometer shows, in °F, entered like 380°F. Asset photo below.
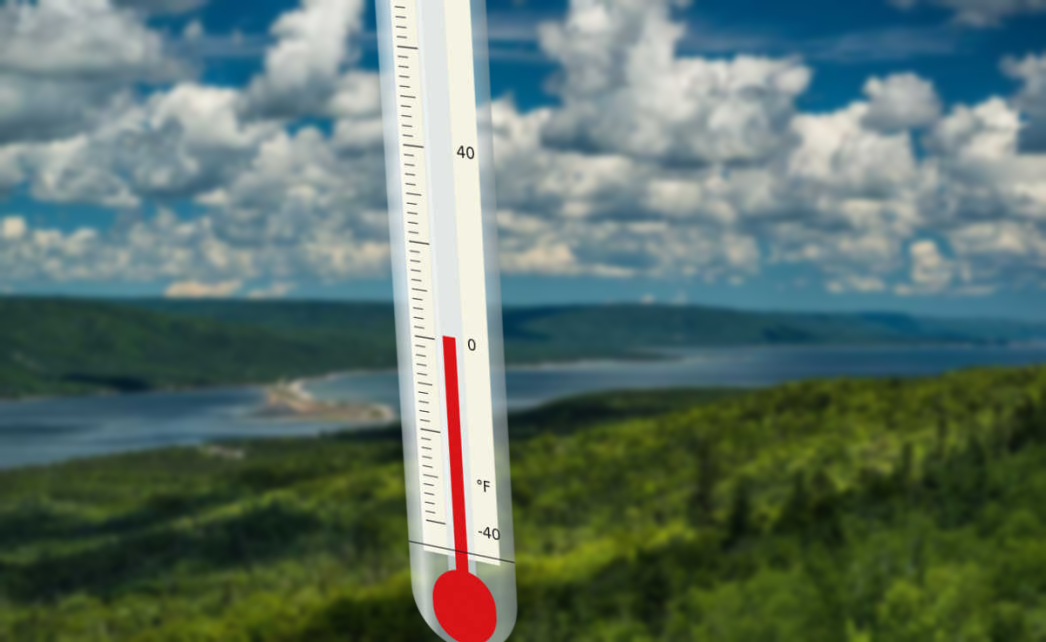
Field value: 1°F
